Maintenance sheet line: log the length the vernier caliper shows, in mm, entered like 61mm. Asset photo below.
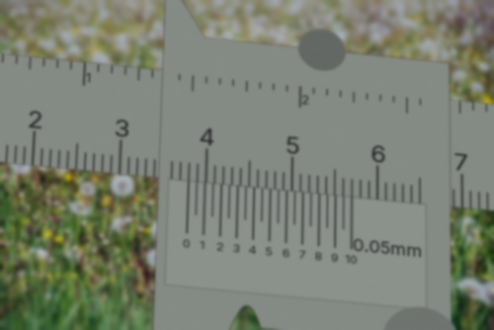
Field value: 38.0mm
